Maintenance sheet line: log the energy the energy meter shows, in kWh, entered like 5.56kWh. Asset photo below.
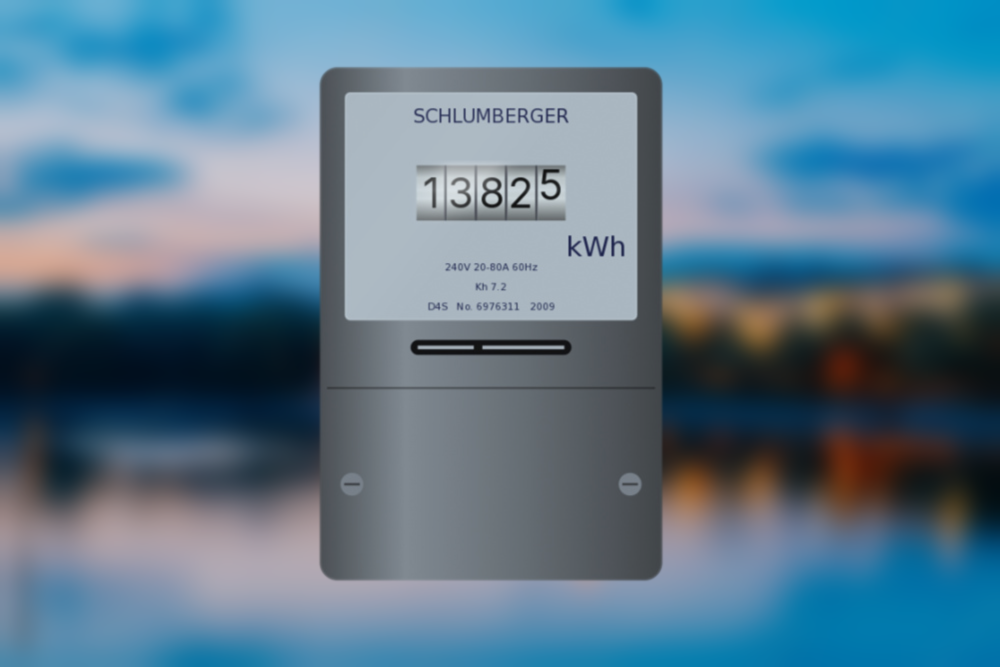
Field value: 13825kWh
